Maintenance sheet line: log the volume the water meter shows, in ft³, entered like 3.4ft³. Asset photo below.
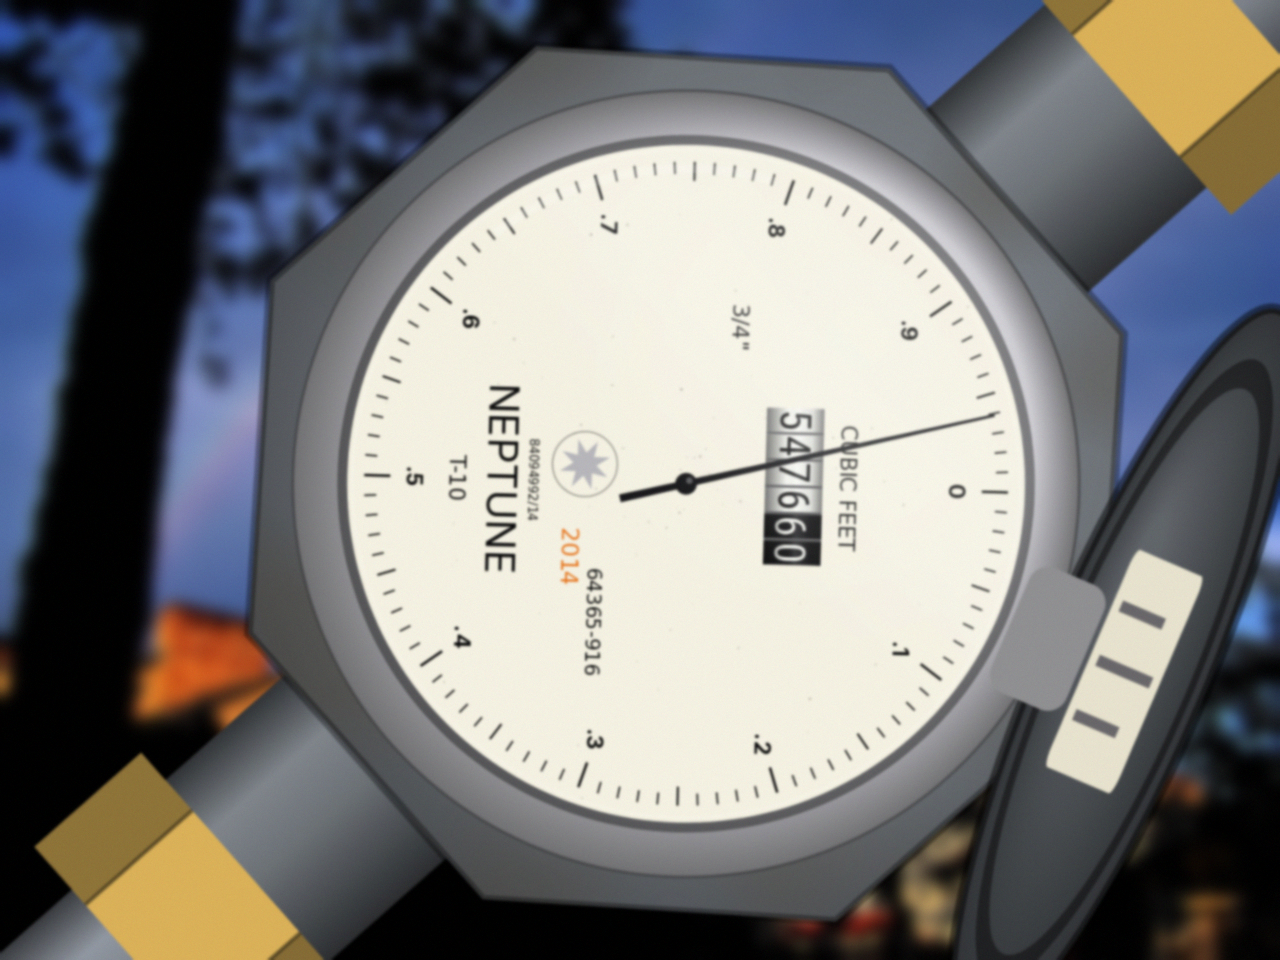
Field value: 547659.96ft³
